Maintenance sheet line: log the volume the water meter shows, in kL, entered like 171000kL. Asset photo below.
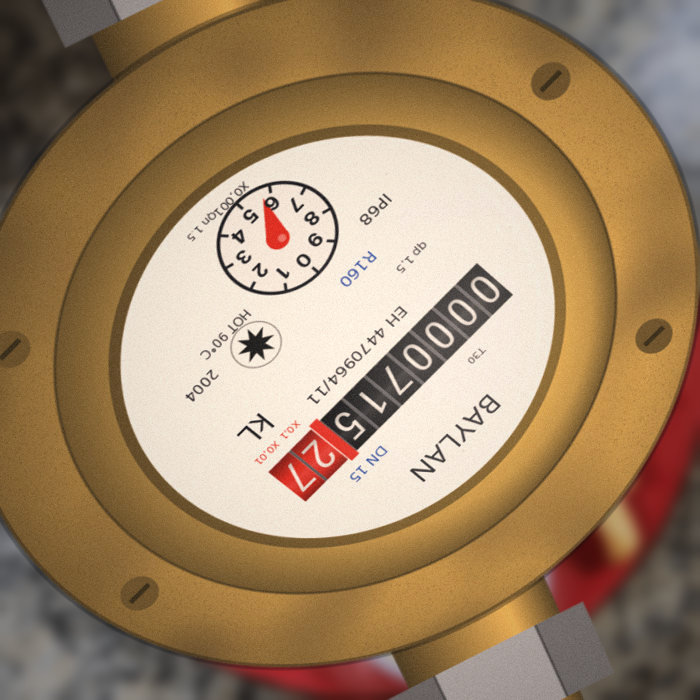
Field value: 715.275kL
